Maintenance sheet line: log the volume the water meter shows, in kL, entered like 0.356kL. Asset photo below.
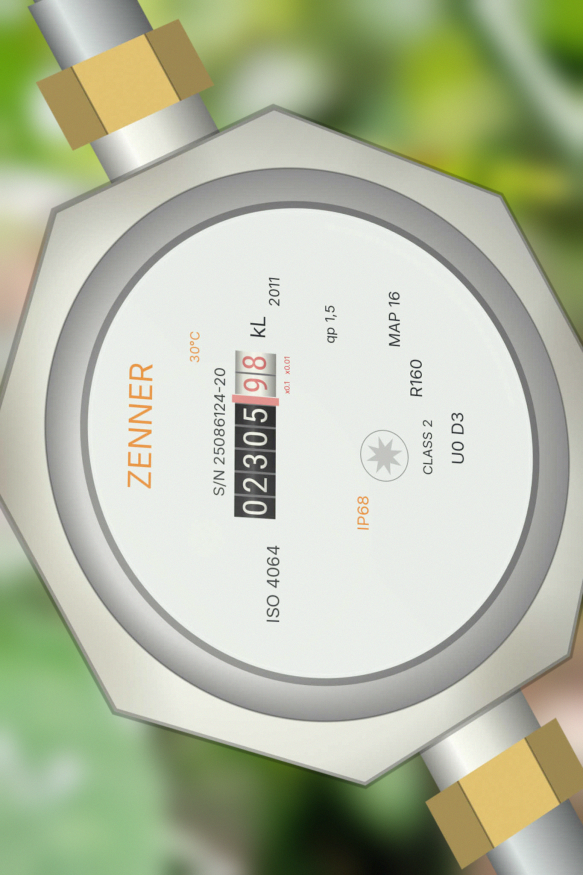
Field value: 2305.98kL
